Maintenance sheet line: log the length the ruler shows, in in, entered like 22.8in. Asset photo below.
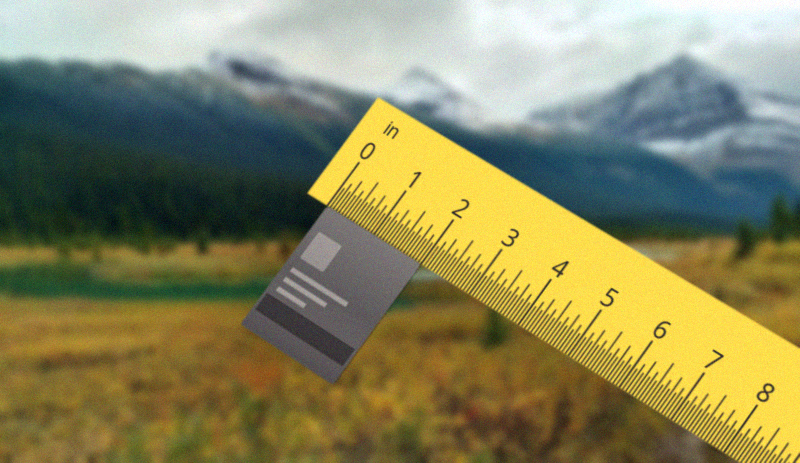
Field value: 2in
